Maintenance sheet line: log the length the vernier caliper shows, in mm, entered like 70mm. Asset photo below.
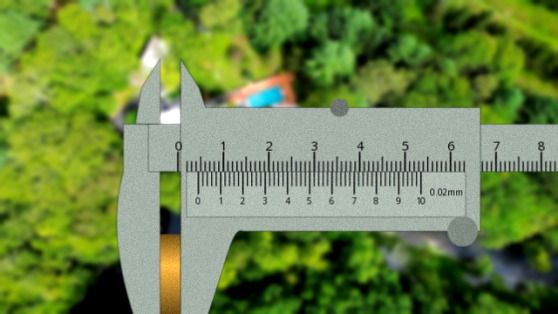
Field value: 4.5mm
